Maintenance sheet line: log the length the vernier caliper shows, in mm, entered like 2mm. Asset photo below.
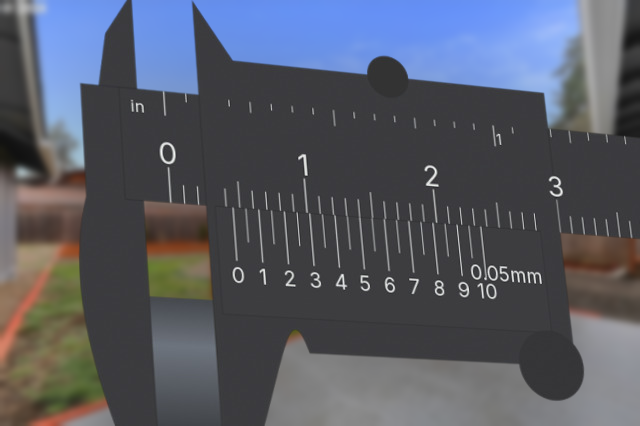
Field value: 4.5mm
